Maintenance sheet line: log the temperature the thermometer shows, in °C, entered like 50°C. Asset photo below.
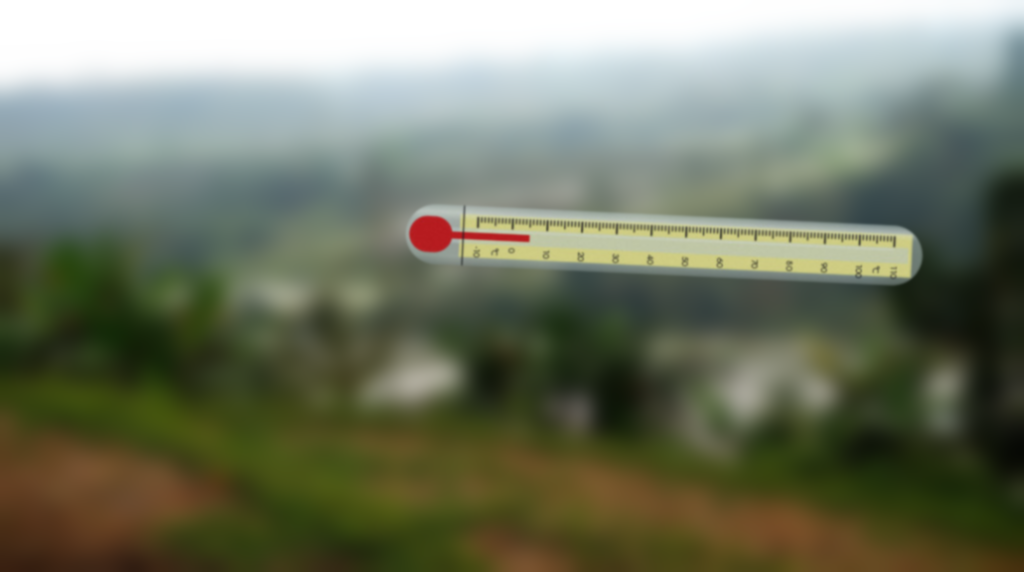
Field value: 5°C
